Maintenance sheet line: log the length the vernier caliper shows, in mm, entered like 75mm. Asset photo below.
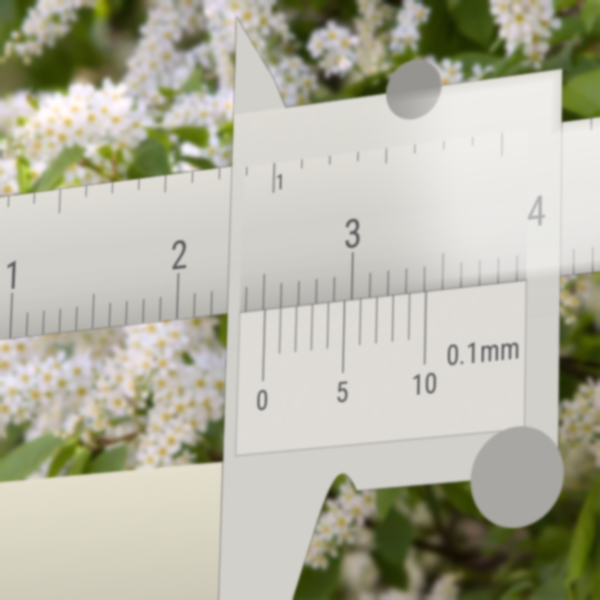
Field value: 25.1mm
